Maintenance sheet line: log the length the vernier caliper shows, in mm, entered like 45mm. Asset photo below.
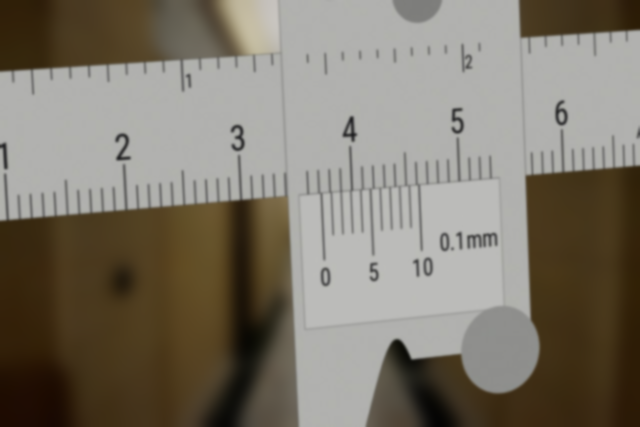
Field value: 37.2mm
